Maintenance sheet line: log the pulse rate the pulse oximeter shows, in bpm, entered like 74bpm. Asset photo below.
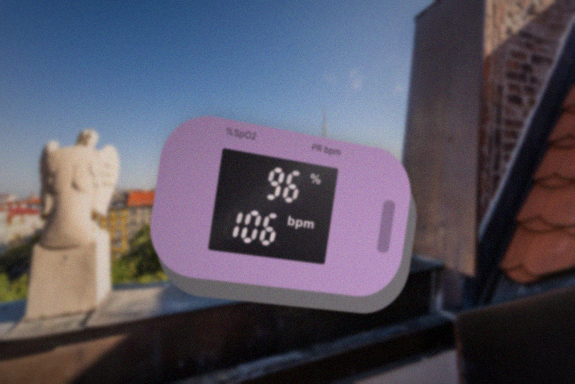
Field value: 106bpm
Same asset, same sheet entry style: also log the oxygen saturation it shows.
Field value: 96%
